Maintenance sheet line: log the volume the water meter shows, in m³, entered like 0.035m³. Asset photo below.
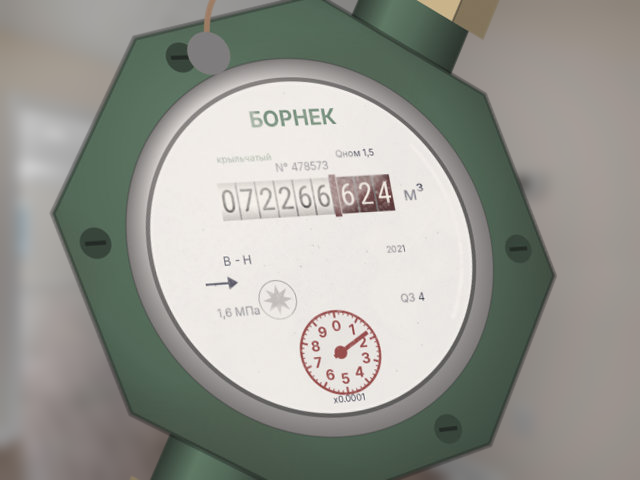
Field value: 72266.6241m³
